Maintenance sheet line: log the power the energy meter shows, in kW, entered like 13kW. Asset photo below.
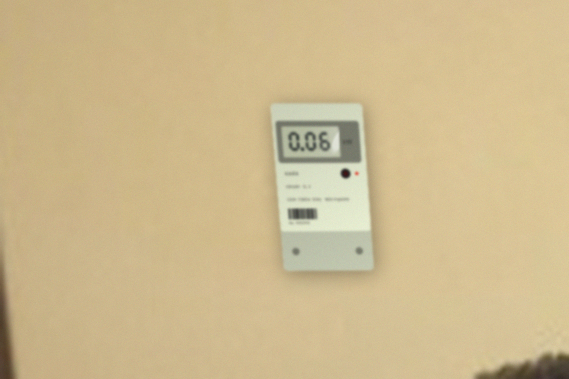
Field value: 0.06kW
